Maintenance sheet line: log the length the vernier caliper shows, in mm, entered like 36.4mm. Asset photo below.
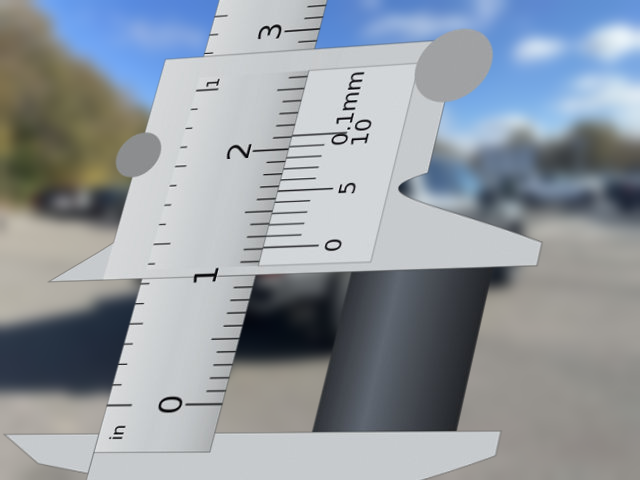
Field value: 12.1mm
